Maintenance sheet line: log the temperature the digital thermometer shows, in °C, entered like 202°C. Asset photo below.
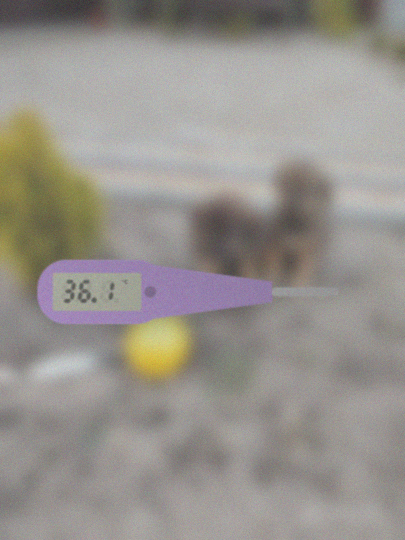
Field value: 36.1°C
